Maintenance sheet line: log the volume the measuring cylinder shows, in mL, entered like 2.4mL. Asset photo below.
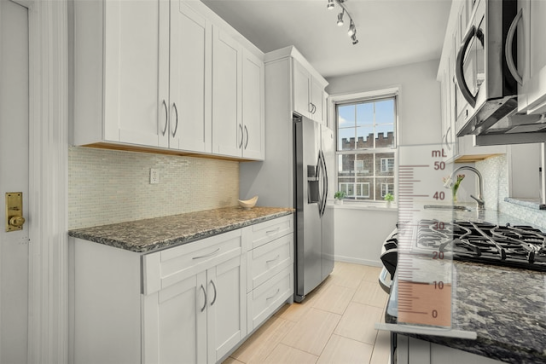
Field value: 10mL
